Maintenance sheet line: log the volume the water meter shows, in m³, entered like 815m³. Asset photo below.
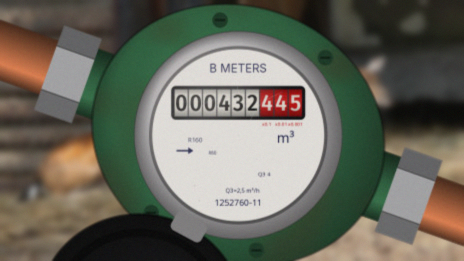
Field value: 432.445m³
